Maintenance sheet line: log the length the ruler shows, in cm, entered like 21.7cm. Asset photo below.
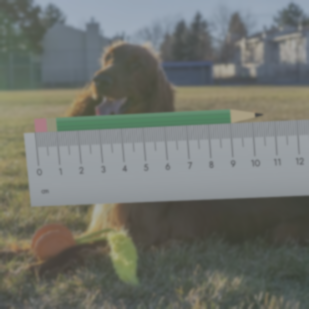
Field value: 10.5cm
